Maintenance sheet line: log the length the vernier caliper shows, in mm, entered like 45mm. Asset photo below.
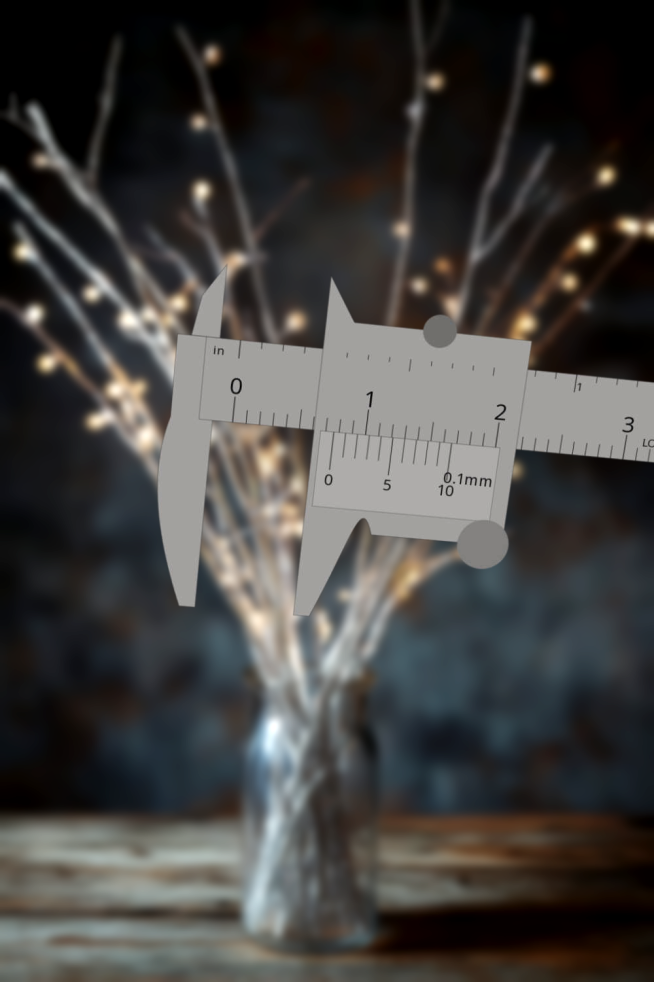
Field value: 7.6mm
